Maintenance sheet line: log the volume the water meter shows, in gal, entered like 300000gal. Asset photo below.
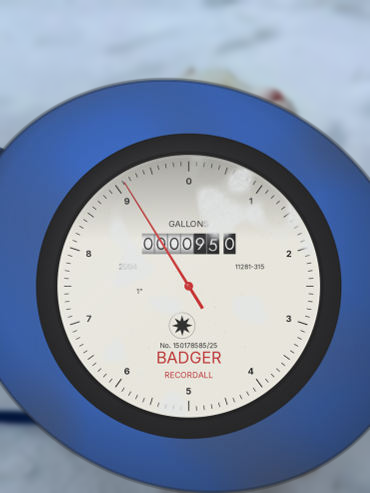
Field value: 949.1gal
